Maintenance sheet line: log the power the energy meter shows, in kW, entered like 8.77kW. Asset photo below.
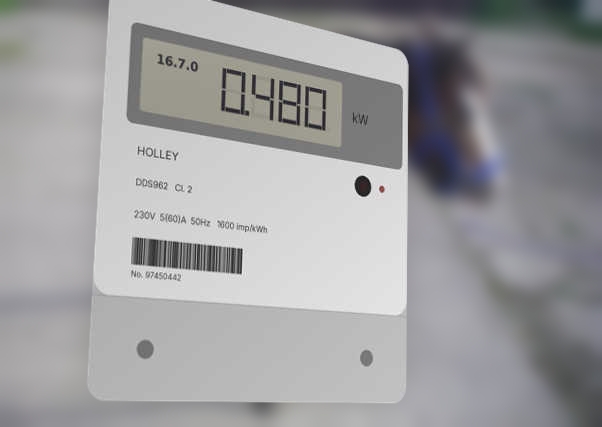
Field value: 0.480kW
